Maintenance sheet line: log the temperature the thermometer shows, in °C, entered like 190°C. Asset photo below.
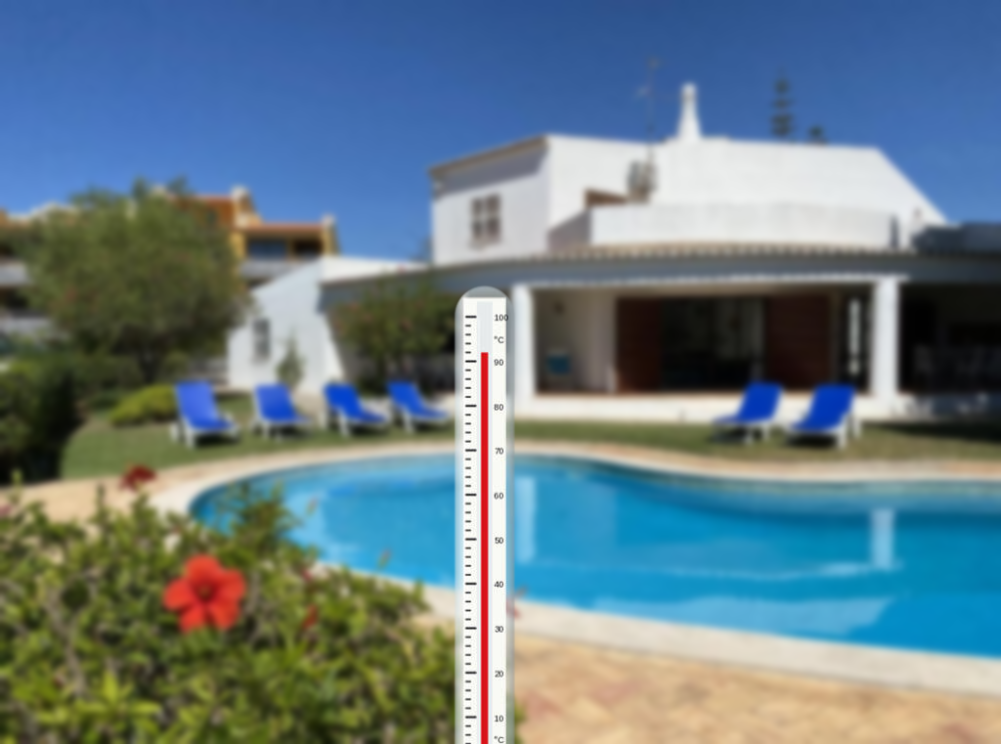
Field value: 92°C
